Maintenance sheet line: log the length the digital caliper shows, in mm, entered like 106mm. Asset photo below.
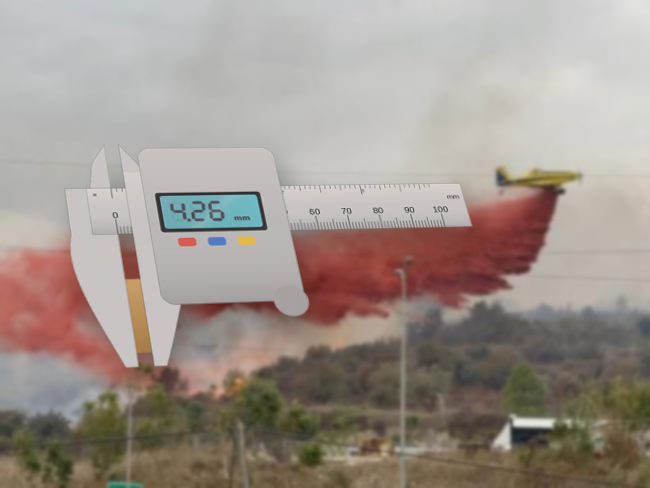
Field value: 4.26mm
